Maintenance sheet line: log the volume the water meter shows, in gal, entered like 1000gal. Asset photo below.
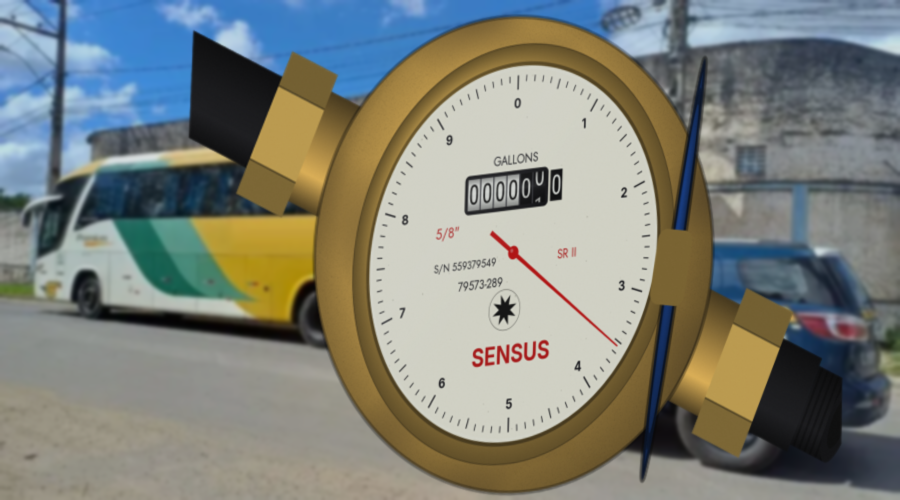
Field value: 3.5gal
